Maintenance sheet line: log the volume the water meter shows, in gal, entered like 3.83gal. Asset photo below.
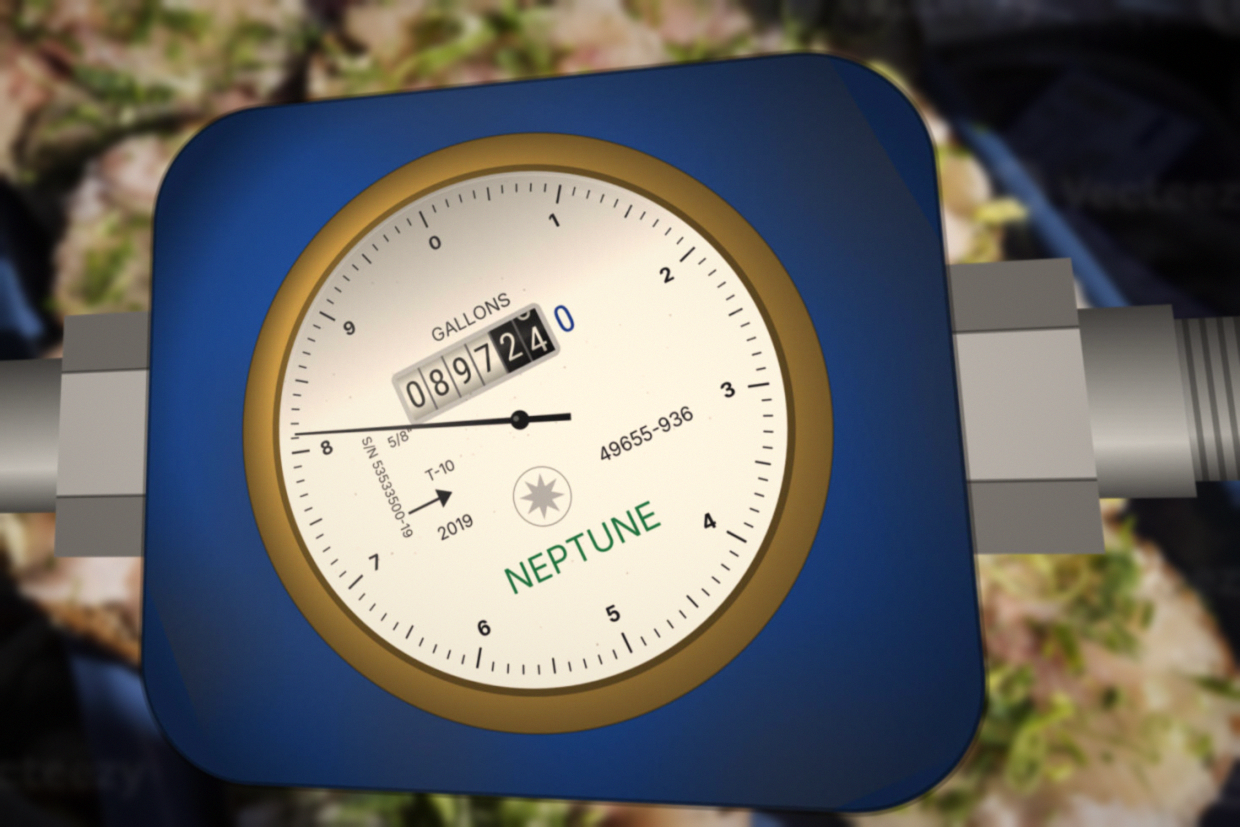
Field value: 897238.1gal
